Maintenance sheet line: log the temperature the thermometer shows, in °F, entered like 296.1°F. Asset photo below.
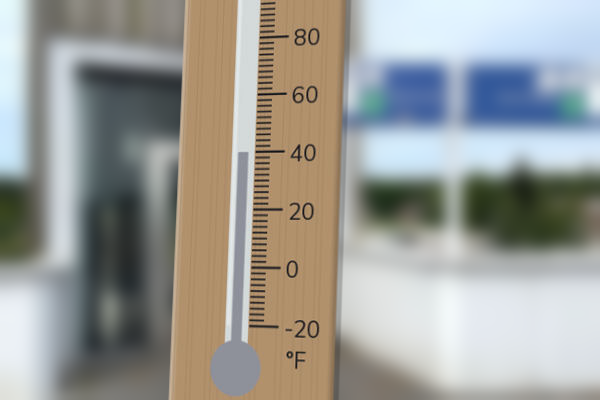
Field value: 40°F
